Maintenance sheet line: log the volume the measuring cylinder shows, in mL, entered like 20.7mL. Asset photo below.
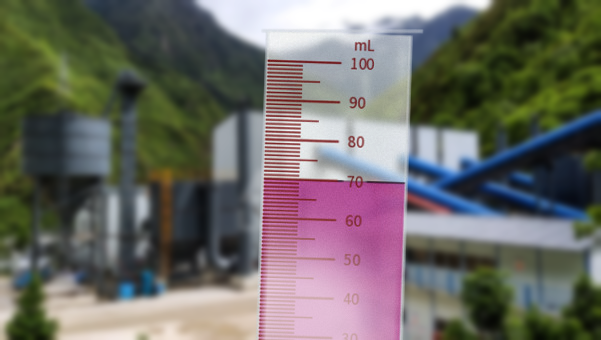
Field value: 70mL
